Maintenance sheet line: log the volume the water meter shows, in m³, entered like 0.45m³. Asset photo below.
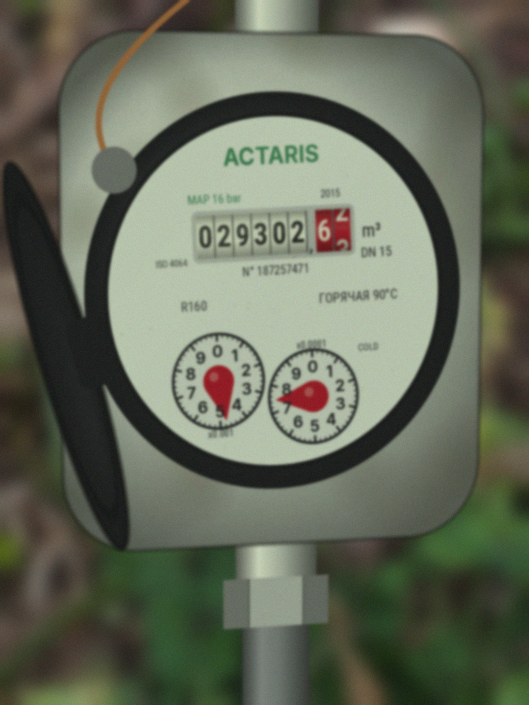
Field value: 29302.6247m³
